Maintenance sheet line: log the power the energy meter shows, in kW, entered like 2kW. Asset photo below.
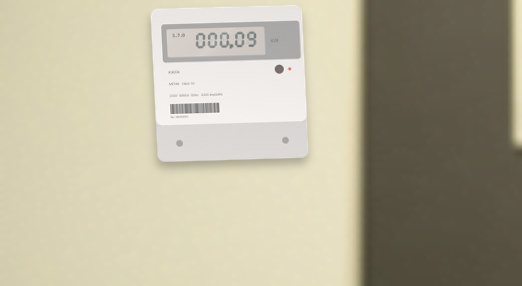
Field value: 0.09kW
